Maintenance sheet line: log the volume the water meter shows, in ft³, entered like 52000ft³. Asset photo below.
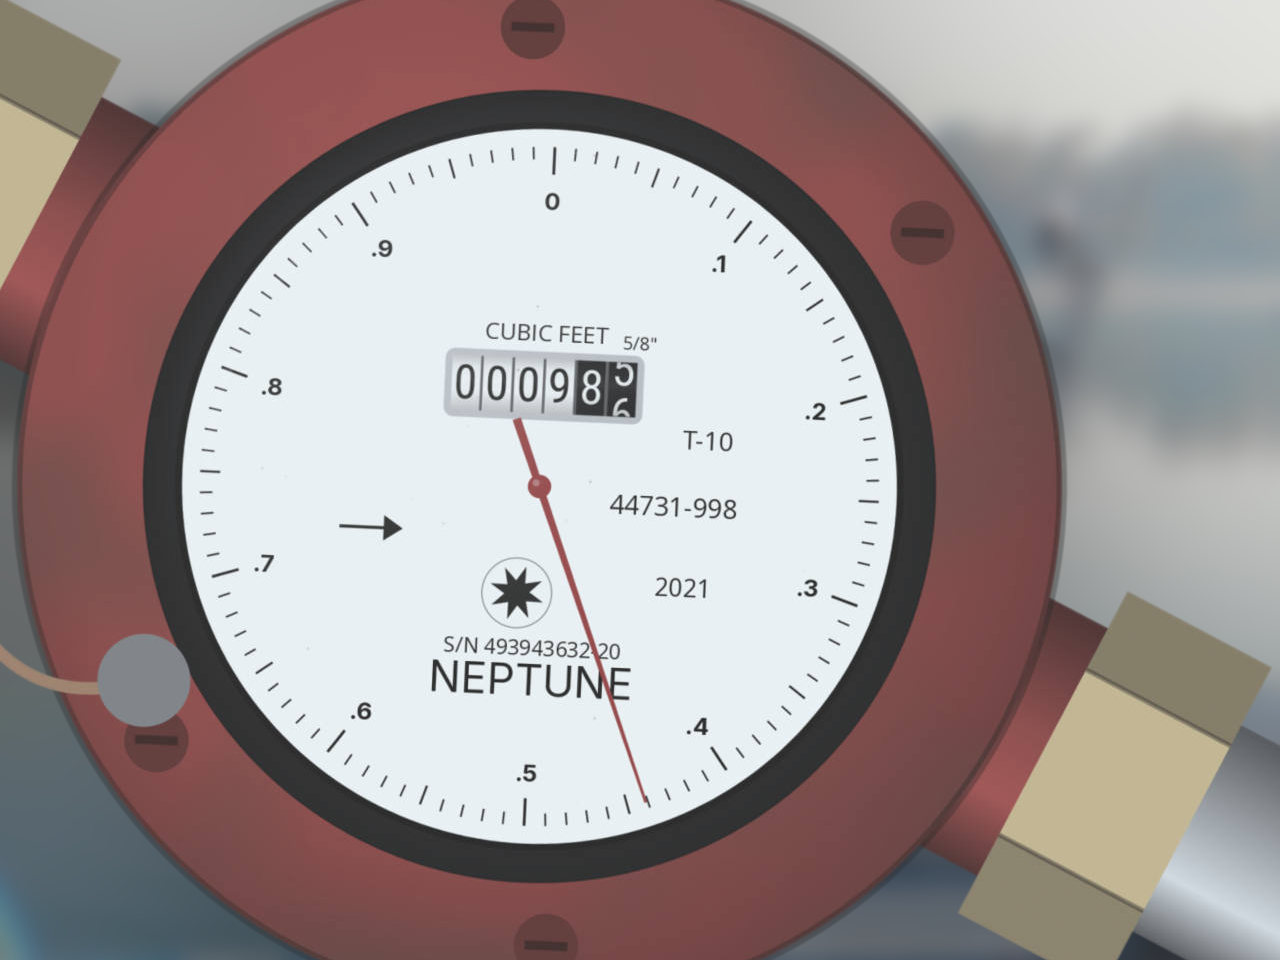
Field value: 985.44ft³
